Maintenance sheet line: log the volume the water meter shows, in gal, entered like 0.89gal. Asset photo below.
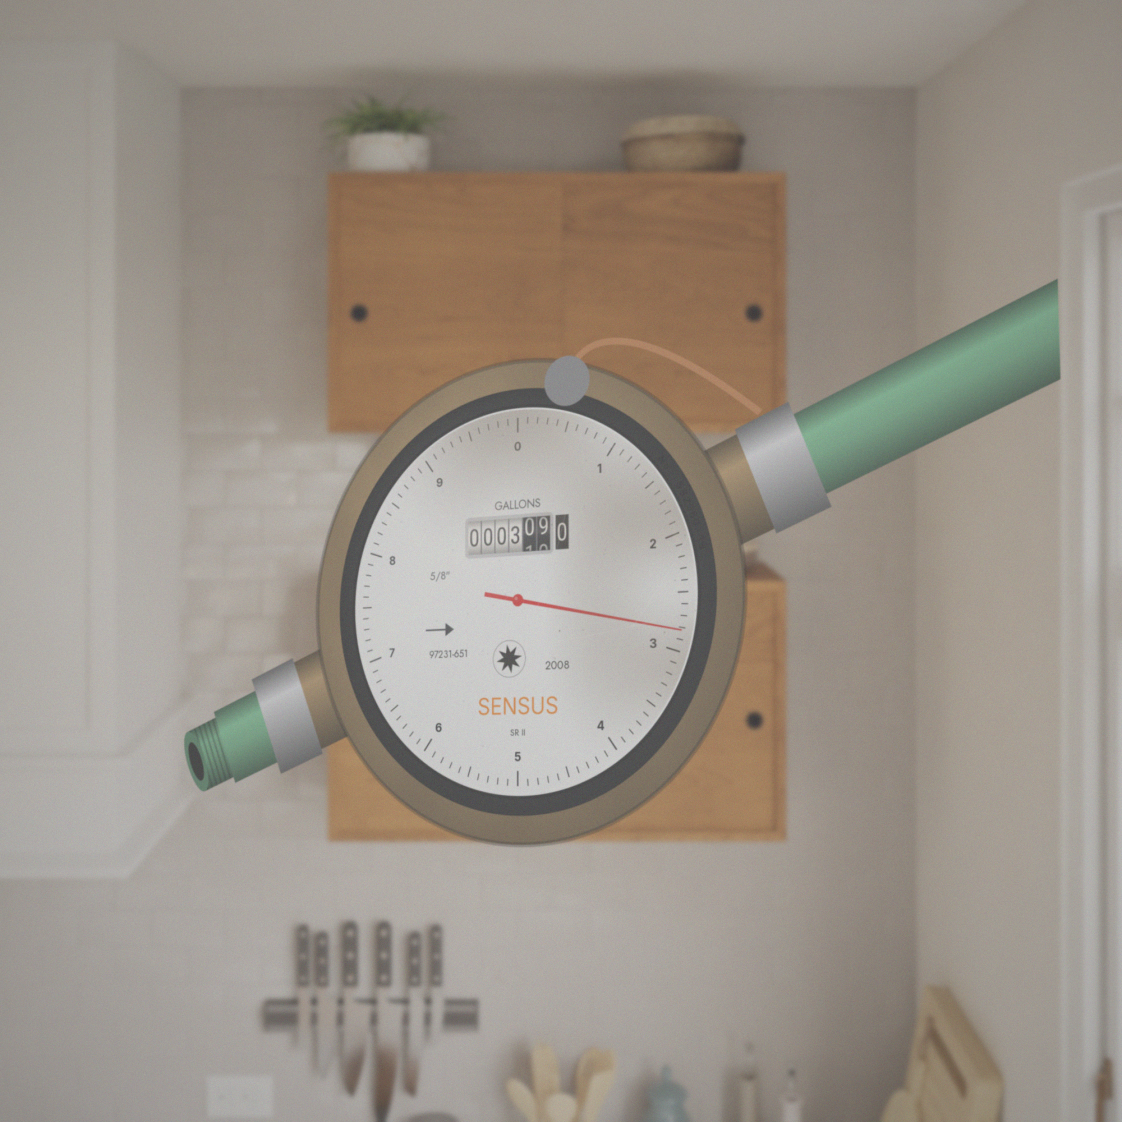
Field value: 3092.8gal
